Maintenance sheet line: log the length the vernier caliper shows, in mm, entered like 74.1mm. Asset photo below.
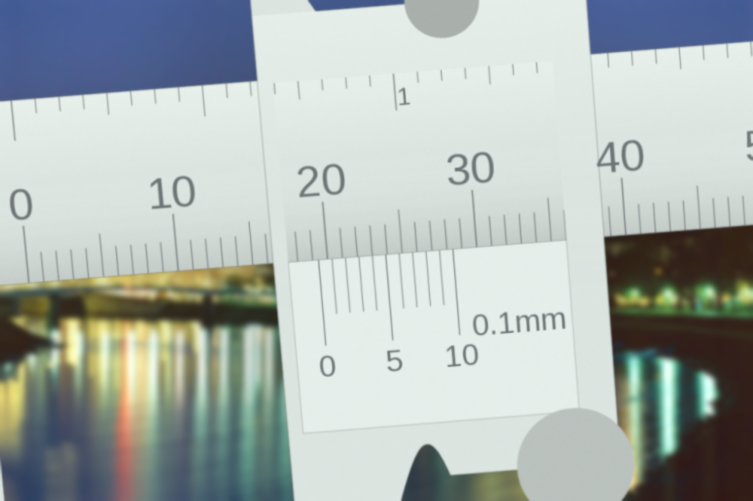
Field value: 19.4mm
